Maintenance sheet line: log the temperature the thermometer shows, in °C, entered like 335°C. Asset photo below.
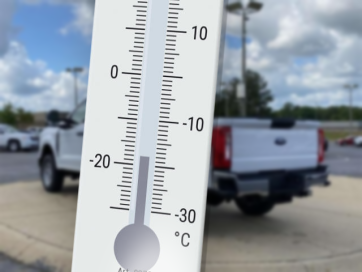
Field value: -18°C
